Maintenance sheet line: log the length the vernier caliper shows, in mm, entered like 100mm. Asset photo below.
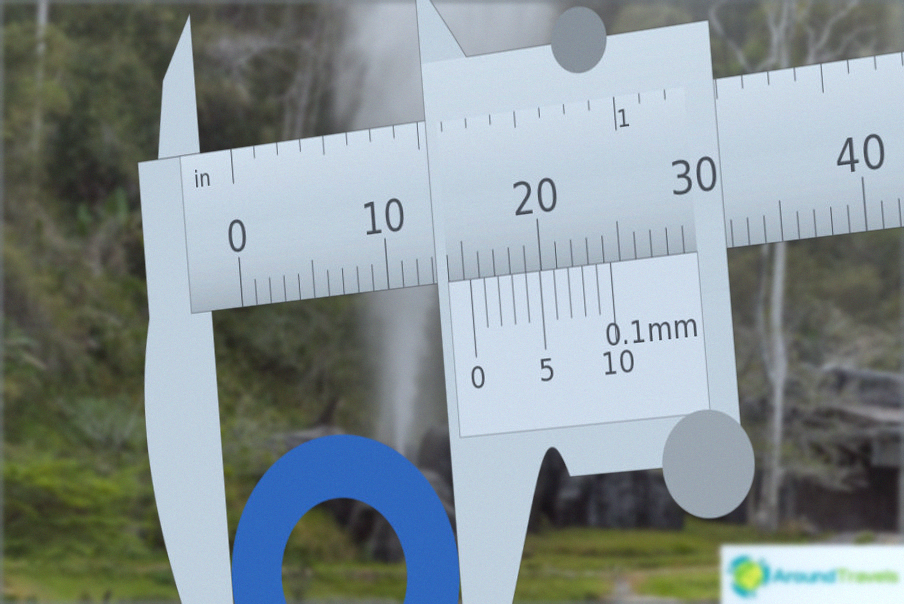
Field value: 15.4mm
